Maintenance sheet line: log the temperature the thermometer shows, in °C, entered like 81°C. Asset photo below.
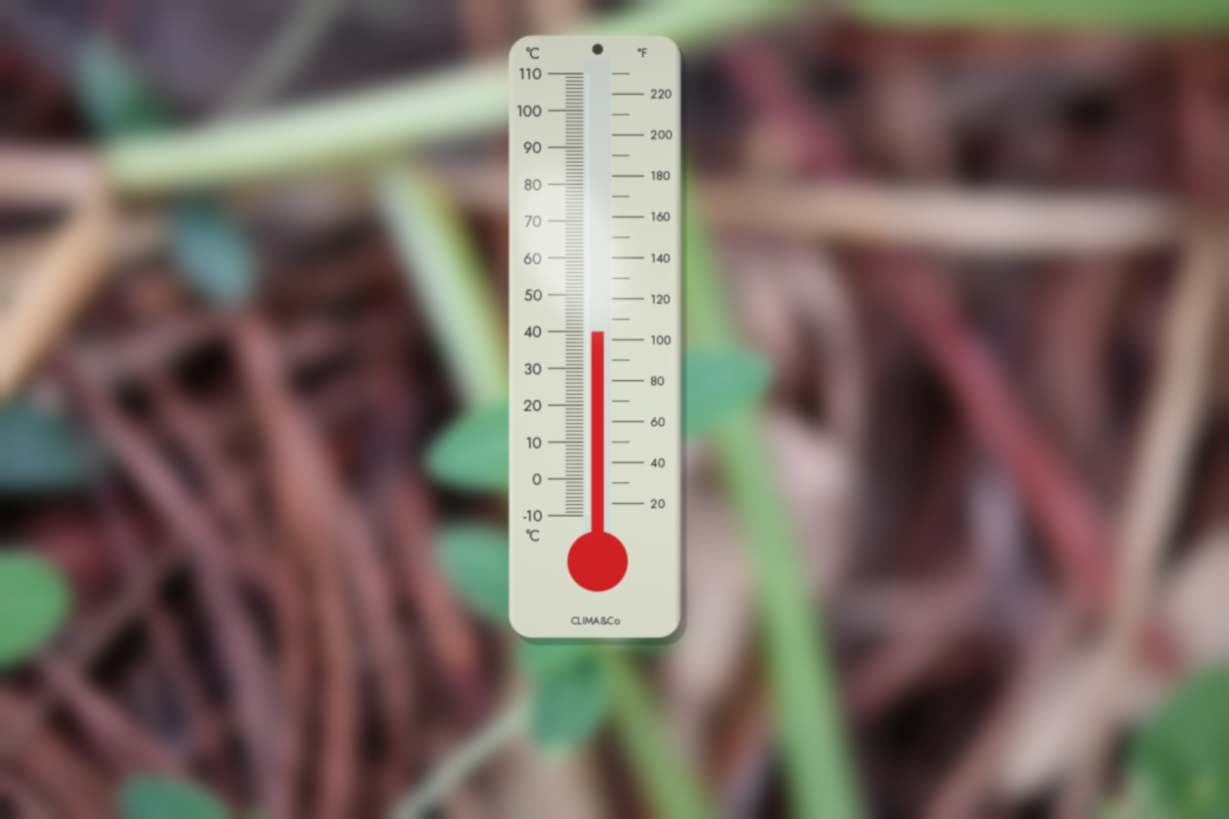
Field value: 40°C
